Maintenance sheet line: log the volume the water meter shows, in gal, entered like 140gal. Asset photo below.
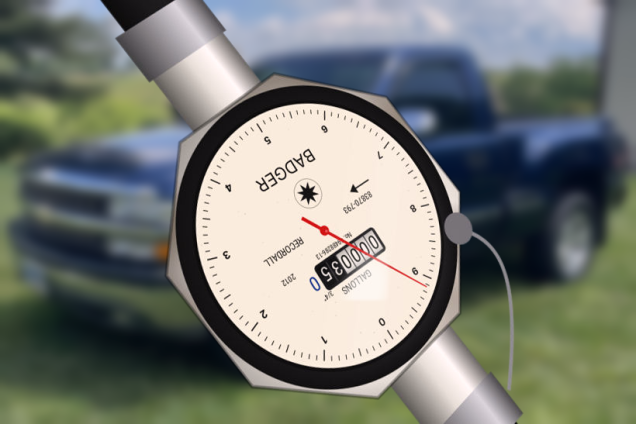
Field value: 349.1gal
